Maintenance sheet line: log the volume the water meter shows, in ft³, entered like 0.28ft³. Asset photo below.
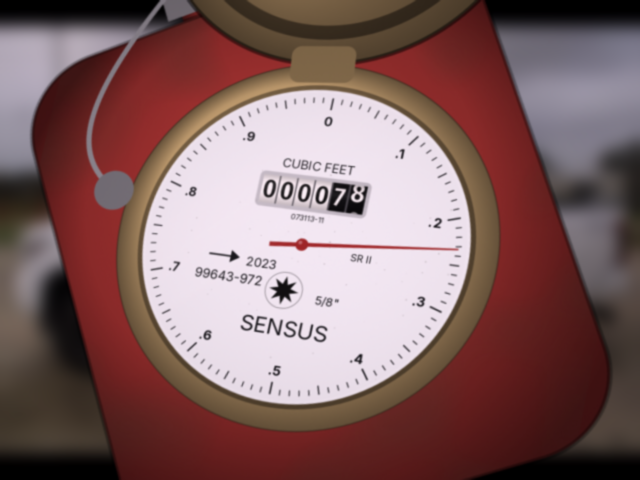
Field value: 78.23ft³
